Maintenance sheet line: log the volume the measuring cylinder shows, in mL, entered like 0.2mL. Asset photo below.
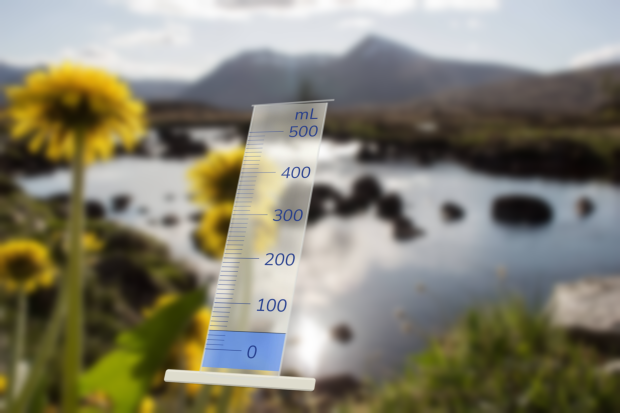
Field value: 40mL
